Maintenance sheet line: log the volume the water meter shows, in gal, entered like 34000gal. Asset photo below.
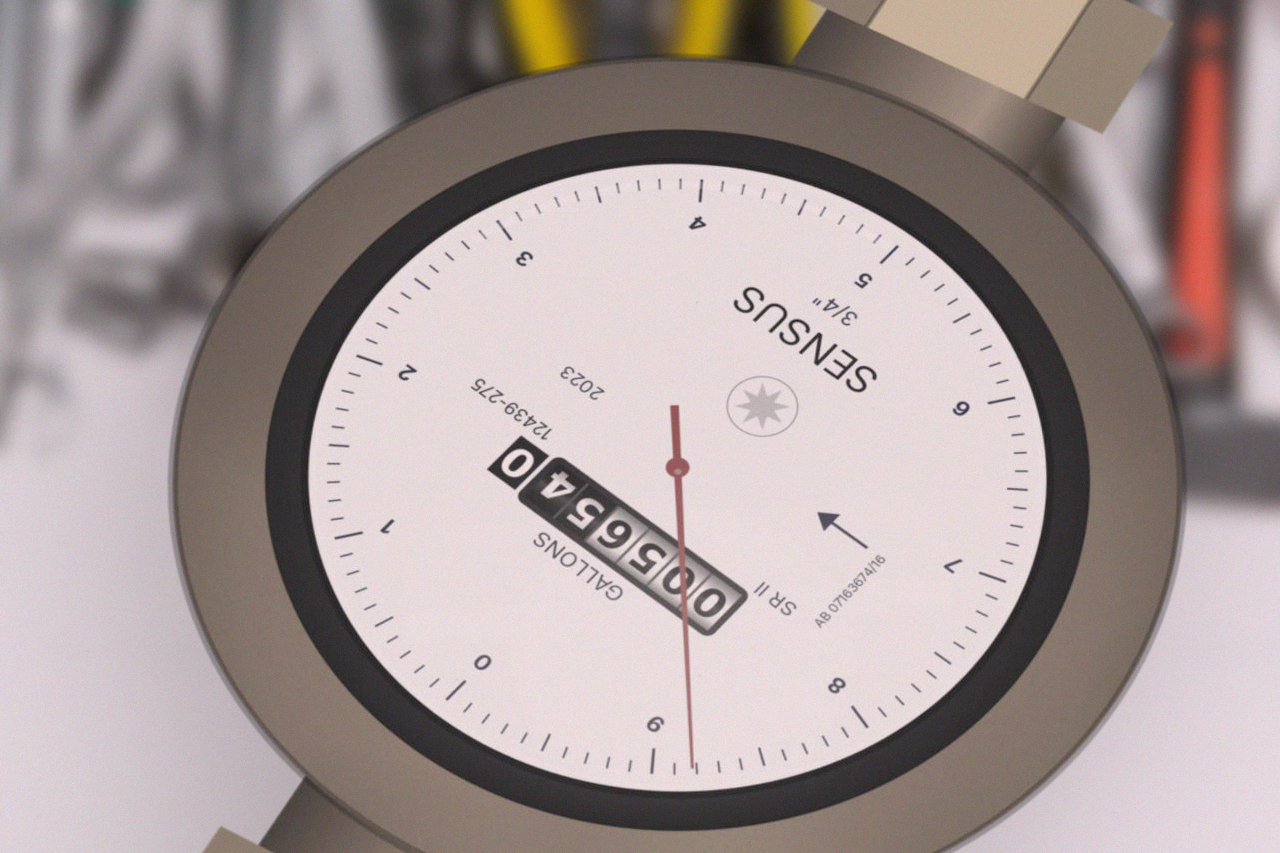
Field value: 56538.8gal
